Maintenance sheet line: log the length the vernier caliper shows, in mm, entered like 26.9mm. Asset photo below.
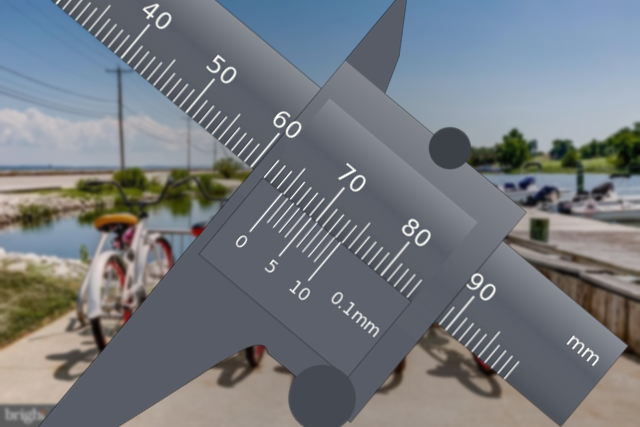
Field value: 64.8mm
